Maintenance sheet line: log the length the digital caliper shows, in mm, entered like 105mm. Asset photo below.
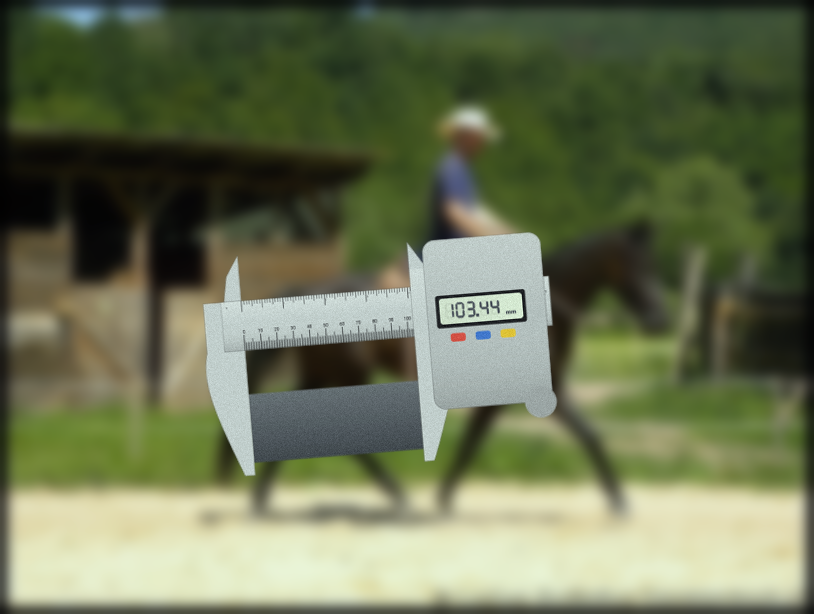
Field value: 103.44mm
